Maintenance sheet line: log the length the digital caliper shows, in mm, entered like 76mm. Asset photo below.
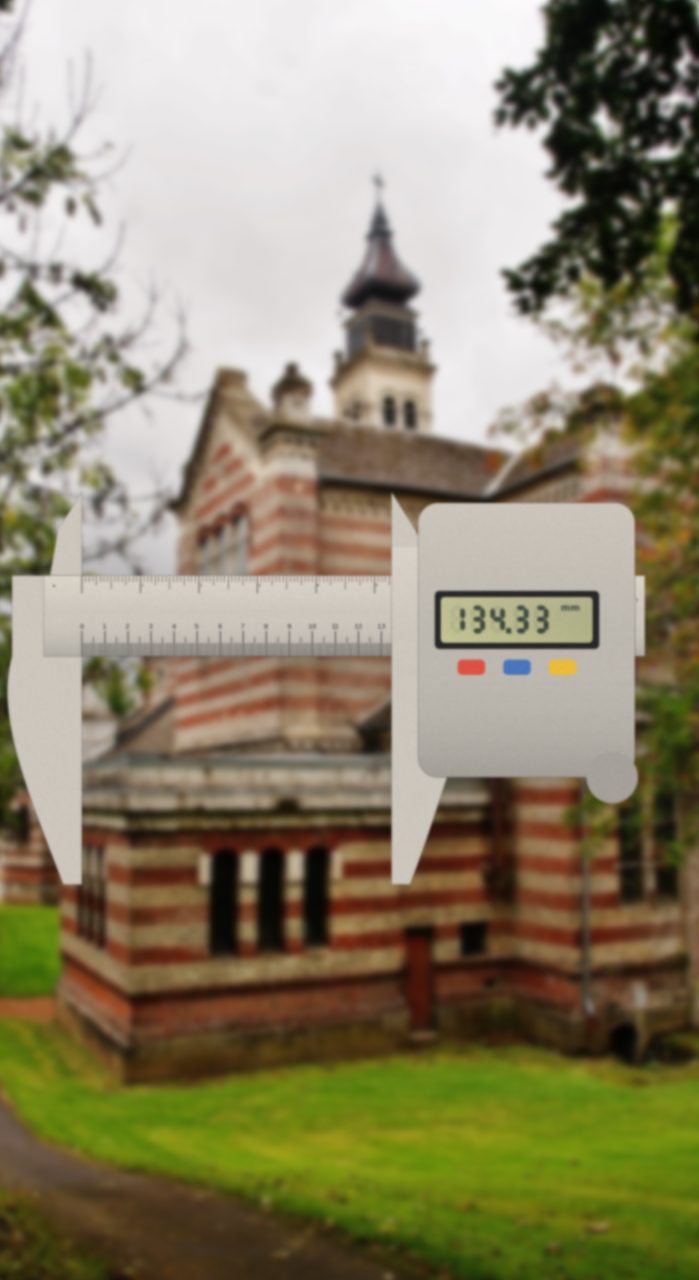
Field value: 134.33mm
